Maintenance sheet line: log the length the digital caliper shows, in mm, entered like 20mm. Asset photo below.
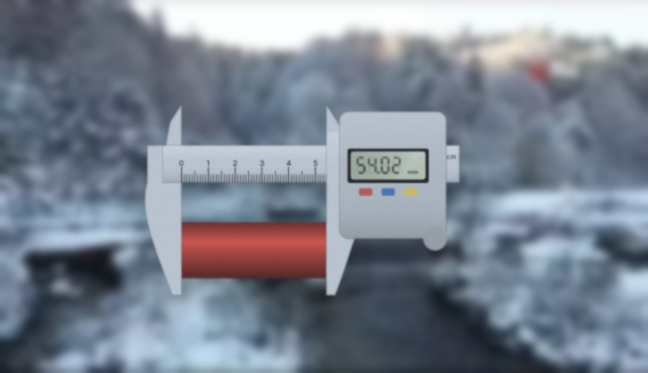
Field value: 54.02mm
